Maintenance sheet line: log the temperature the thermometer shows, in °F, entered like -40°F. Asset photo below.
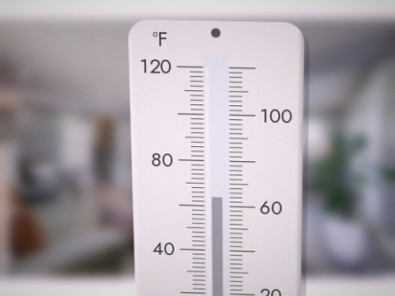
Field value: 64°F
